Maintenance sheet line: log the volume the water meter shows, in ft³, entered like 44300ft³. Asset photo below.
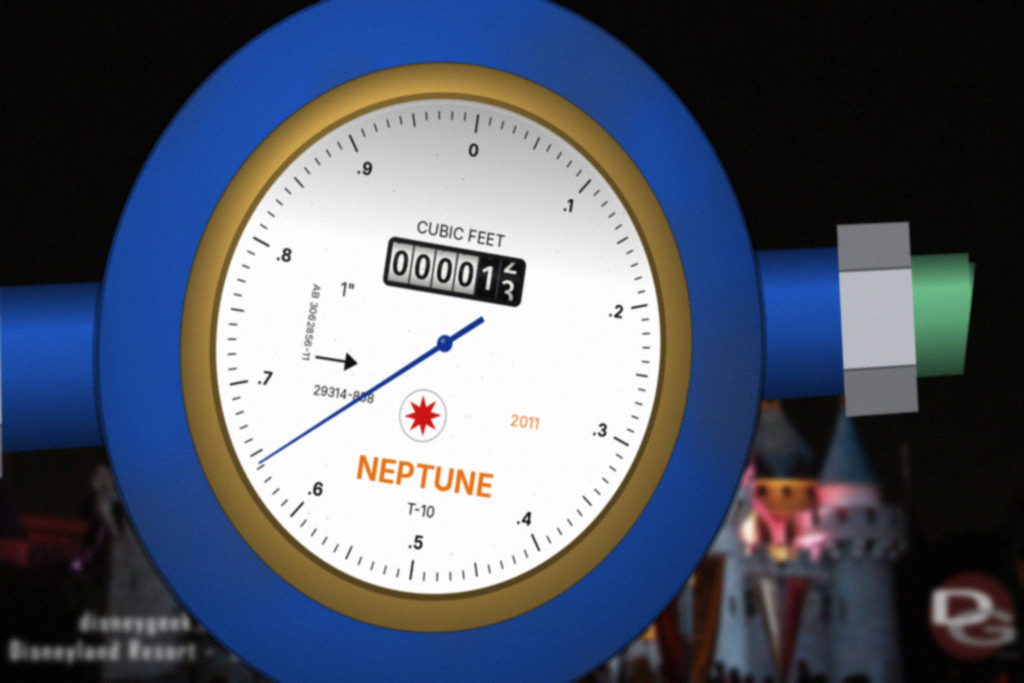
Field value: 12.64ft³
